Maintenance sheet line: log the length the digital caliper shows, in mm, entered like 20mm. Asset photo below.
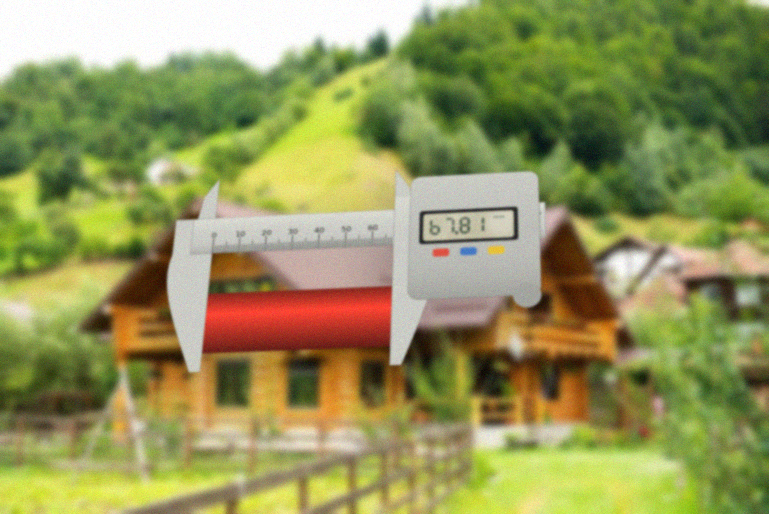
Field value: 67.81mm
